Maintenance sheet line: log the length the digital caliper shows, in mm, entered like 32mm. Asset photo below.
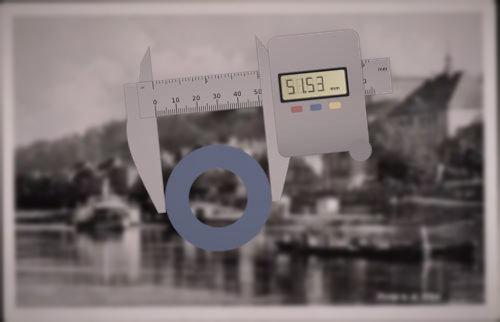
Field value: 51.53mm
